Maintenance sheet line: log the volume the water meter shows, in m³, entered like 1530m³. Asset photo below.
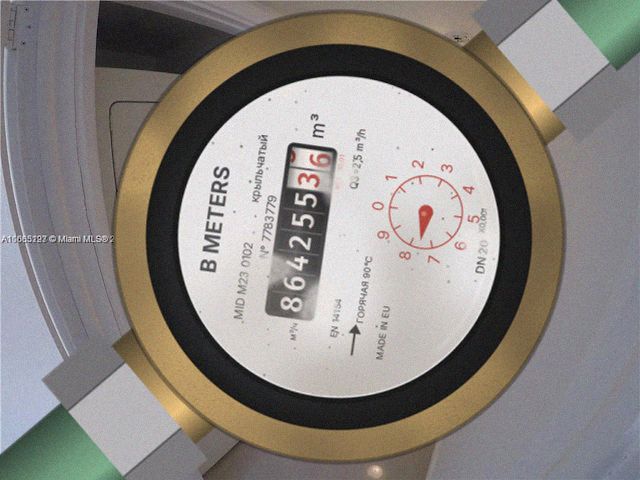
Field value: 864255.357m³
